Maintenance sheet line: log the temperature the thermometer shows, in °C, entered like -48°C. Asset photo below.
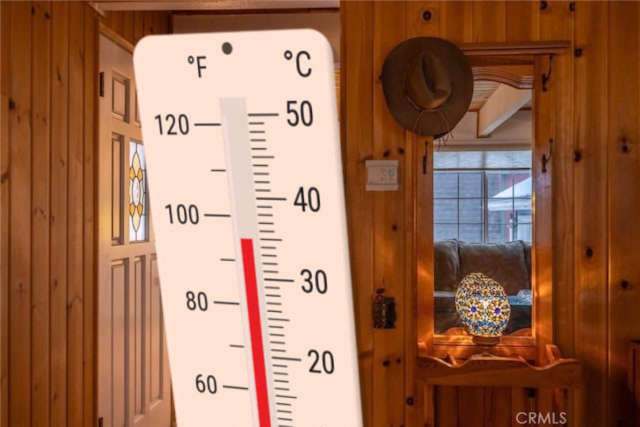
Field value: 35°C
